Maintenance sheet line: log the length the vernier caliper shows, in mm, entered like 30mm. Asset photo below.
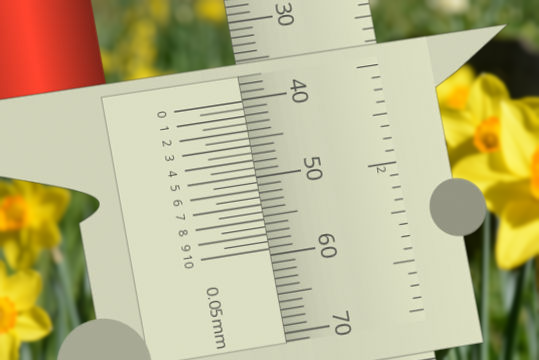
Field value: 40.2mm
